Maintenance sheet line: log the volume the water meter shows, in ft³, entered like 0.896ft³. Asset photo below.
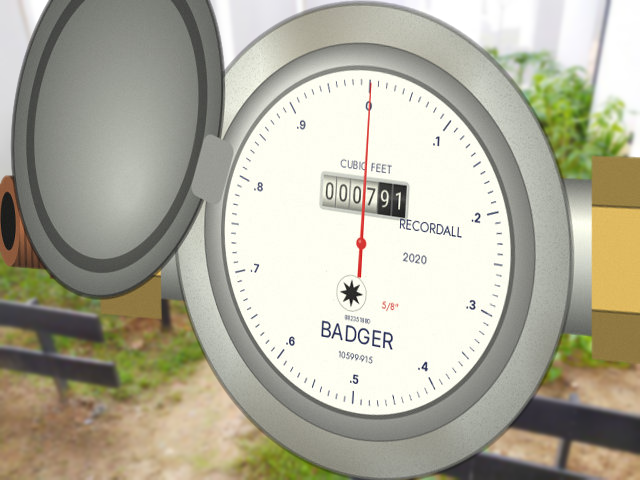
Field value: 791.00ft³
